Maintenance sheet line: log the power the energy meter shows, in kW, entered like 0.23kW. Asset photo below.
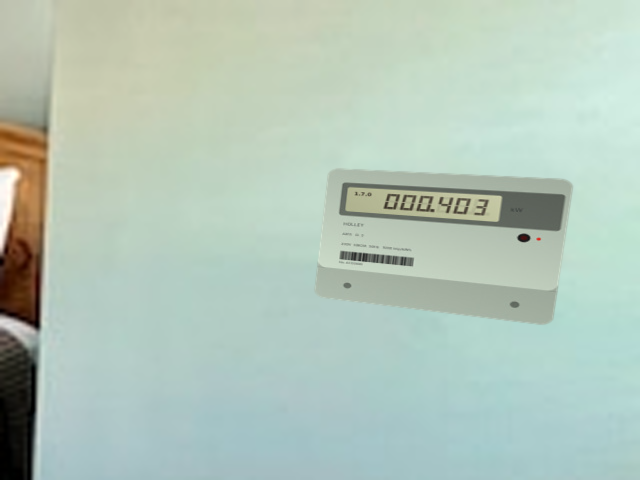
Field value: 0.403kW
